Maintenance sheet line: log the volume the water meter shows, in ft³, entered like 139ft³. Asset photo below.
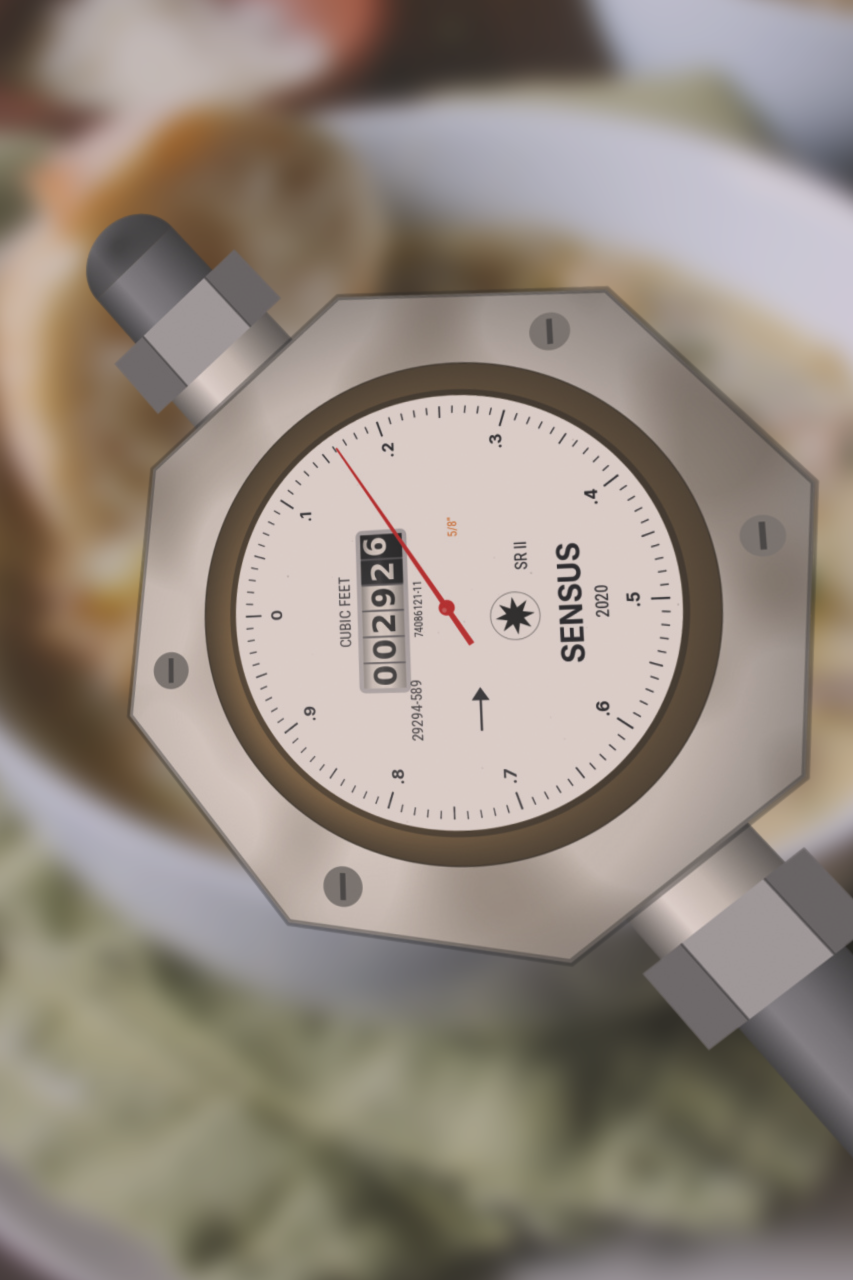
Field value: 2926.16ft³
